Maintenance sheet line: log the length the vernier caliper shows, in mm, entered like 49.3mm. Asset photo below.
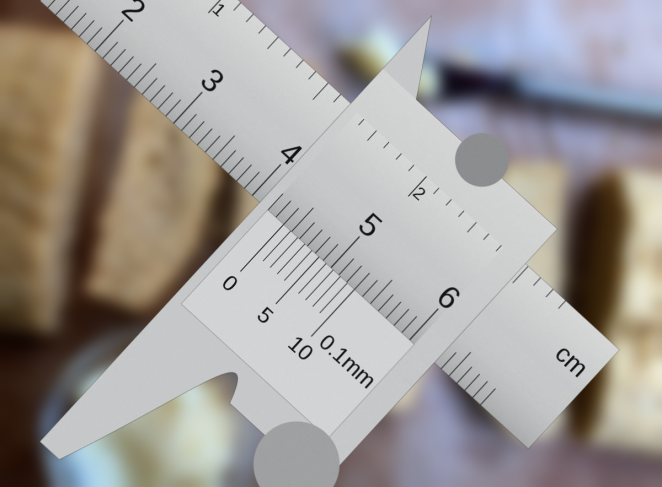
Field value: 44.0mm
